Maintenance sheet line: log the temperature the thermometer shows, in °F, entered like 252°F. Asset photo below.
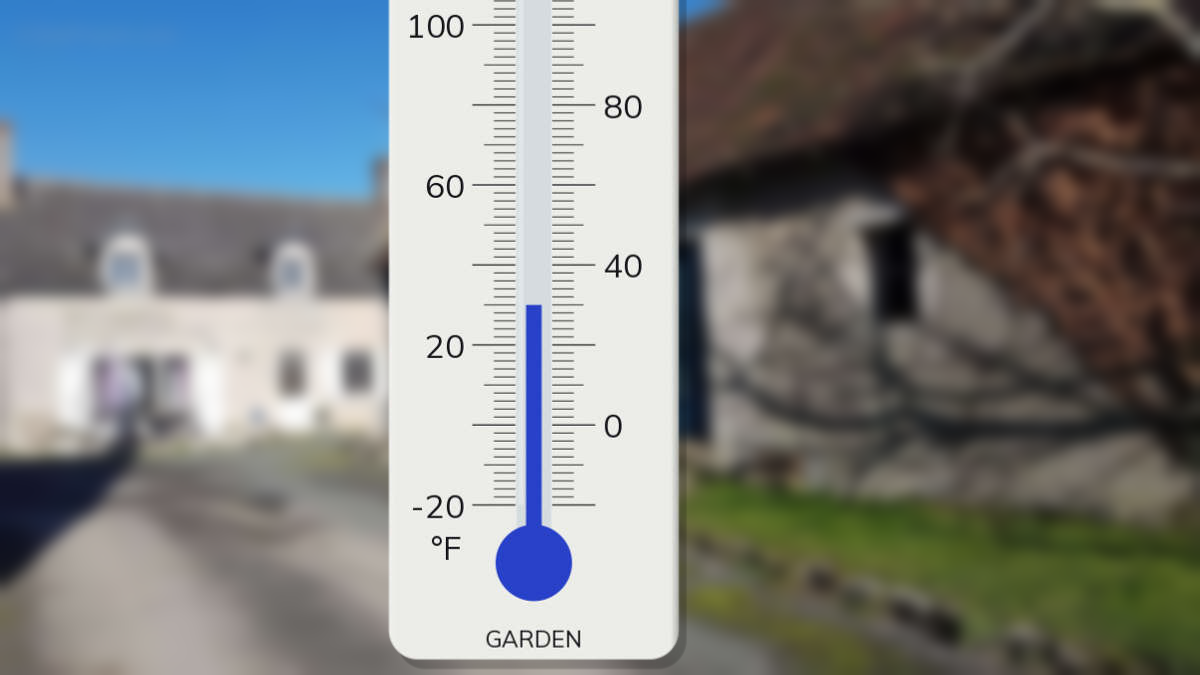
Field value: 30°F
